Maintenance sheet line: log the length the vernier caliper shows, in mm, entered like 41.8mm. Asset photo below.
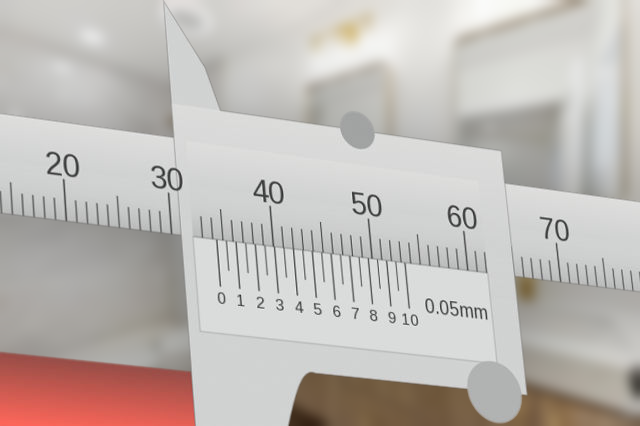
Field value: 34.4mm
